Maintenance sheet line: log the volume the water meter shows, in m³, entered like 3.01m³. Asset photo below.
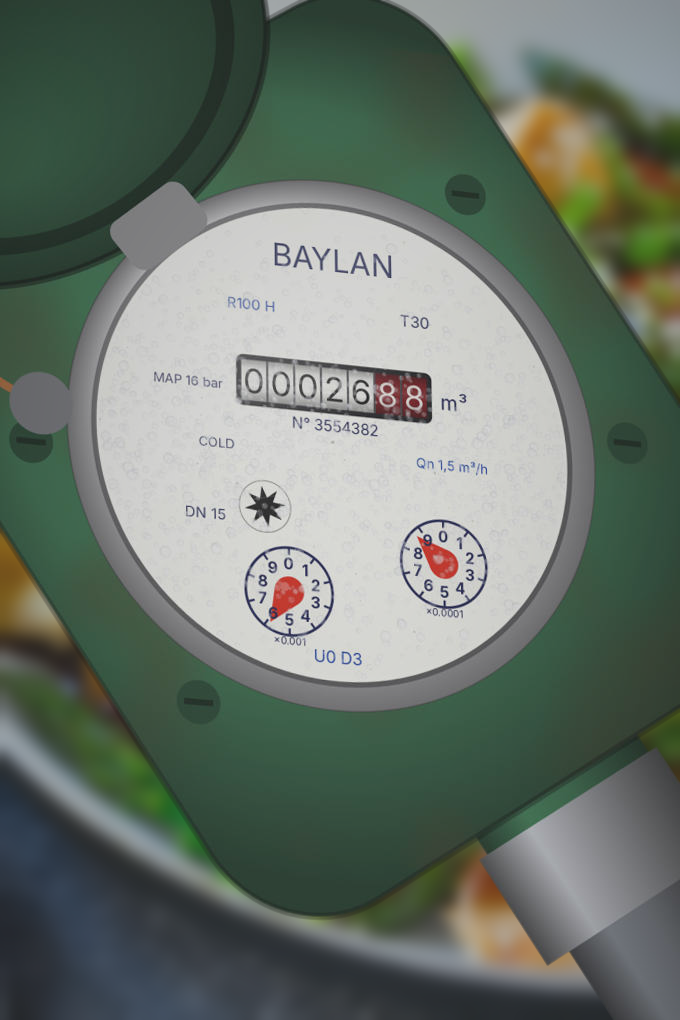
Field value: 26.8858m³
